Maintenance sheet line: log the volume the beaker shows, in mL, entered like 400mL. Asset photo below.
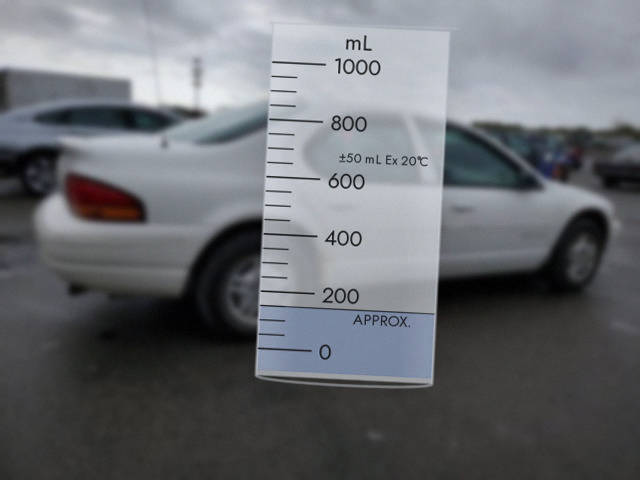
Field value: 150mL
